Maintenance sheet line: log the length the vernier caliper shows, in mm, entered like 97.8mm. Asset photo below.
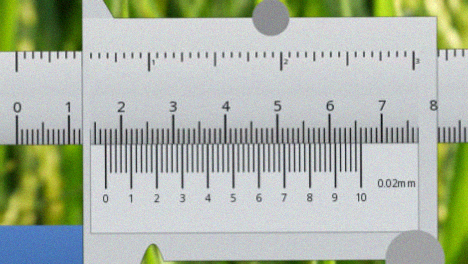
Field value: 17.0mm
